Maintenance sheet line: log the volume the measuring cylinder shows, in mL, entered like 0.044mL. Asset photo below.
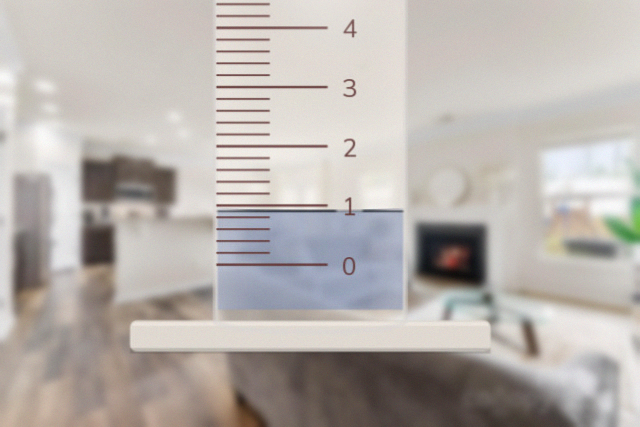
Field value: 0.9mL
